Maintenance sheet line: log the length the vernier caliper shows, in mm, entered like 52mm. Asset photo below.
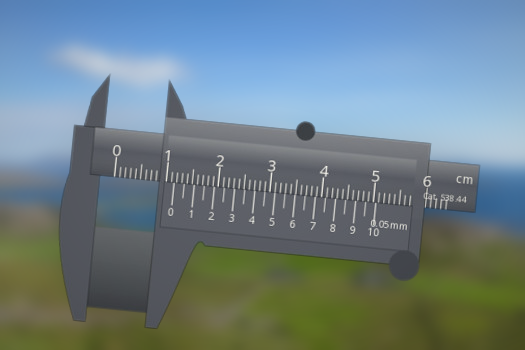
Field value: 11.5mm
